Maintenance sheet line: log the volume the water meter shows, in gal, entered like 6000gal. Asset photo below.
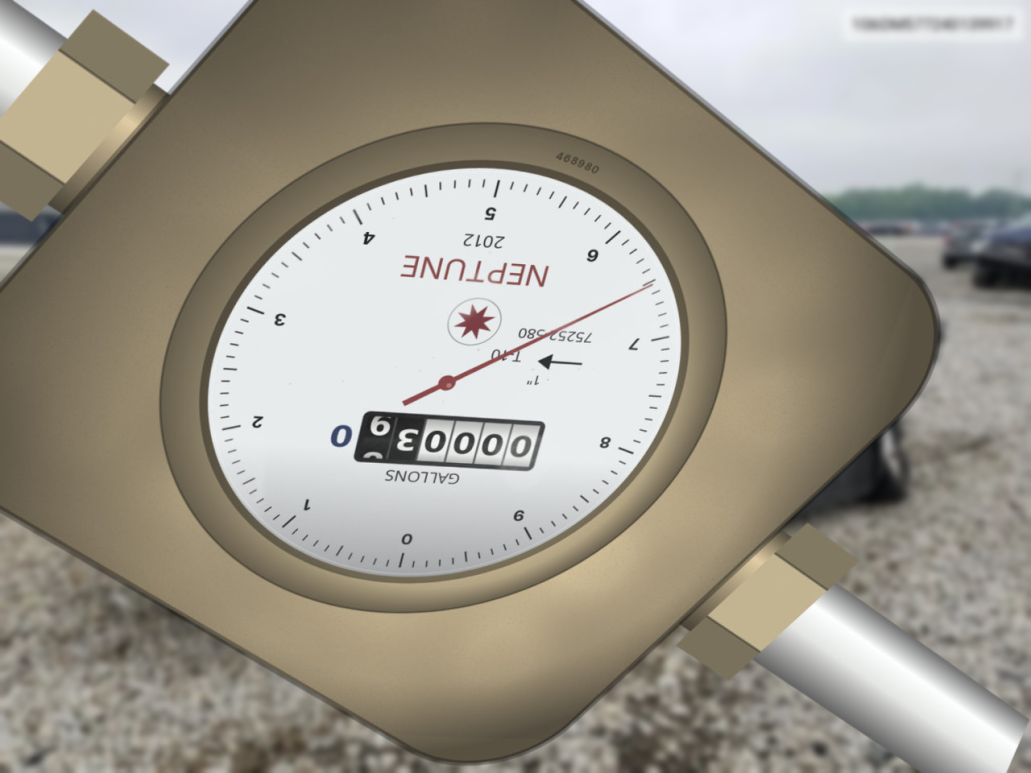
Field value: 386.5gal
